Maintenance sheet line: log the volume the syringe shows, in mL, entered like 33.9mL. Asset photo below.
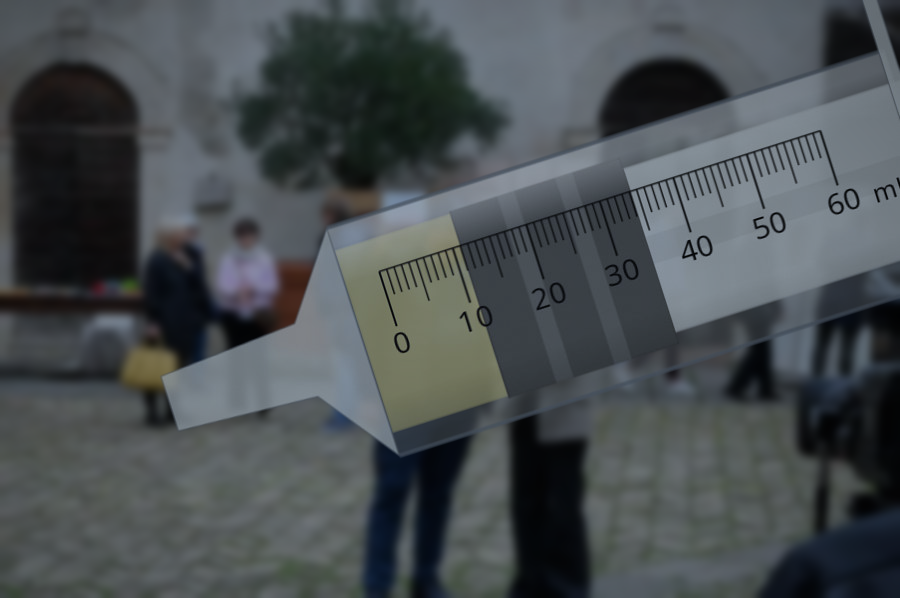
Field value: 11mL
